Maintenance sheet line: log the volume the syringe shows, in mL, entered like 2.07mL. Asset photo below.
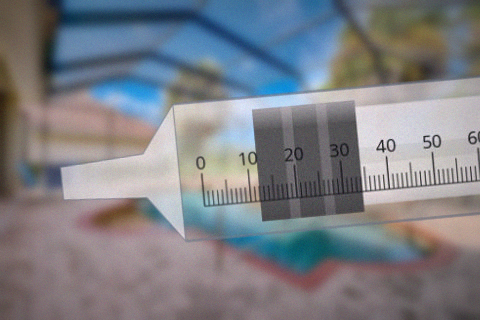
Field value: 12mL
